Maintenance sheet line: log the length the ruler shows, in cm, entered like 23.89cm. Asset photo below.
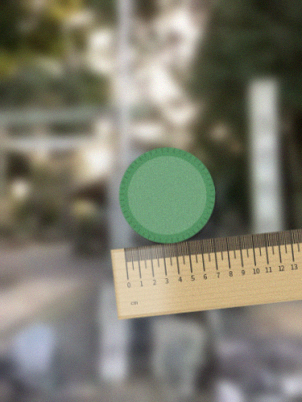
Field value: 7.5cm
